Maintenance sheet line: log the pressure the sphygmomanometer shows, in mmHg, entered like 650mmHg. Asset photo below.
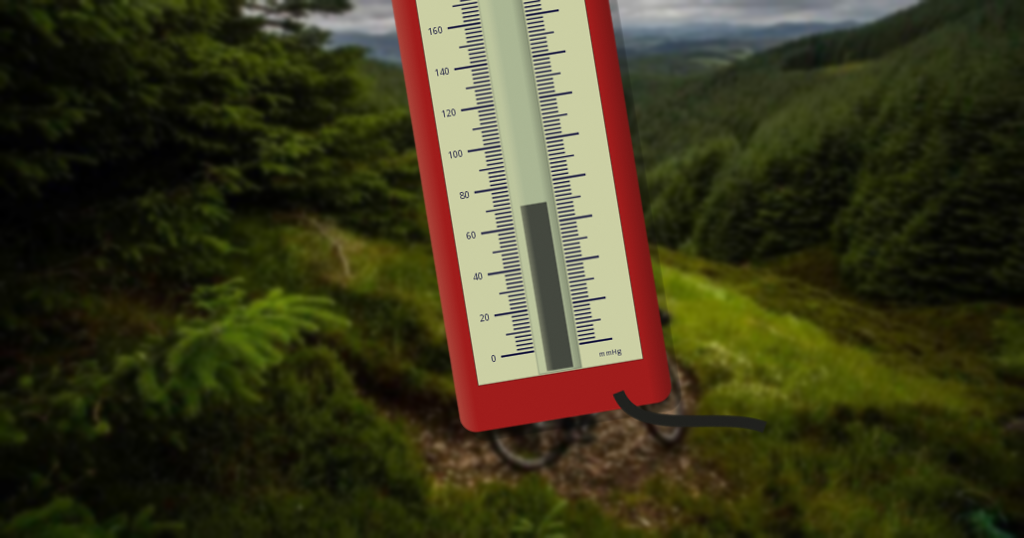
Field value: 70mmHg
